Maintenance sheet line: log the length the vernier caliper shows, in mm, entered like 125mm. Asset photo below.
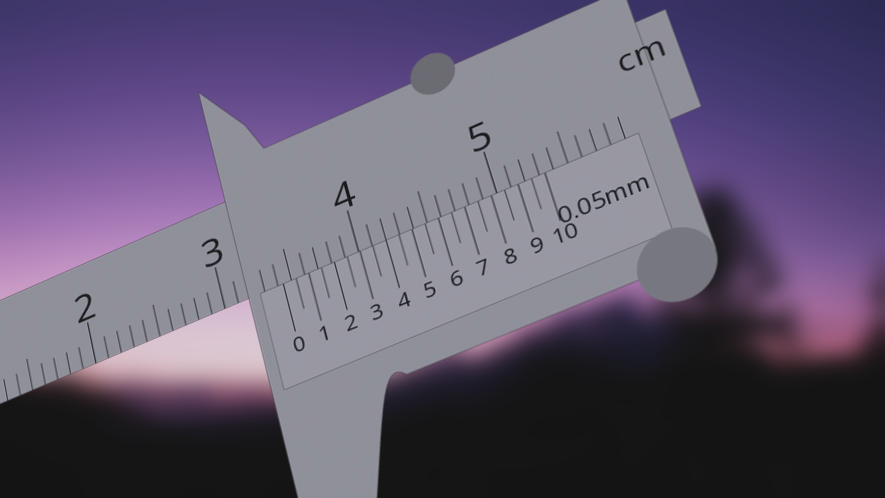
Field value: 34.4mm
